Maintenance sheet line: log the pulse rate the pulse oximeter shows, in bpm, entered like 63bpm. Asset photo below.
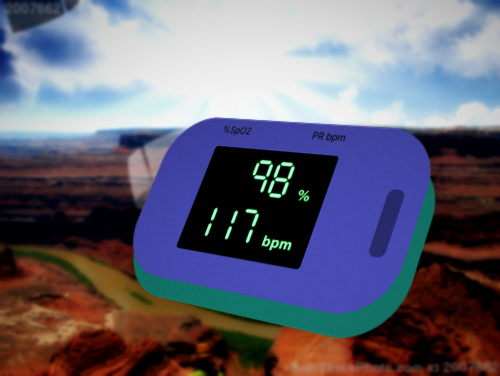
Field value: 117bpm
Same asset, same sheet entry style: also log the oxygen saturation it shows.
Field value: 98%
